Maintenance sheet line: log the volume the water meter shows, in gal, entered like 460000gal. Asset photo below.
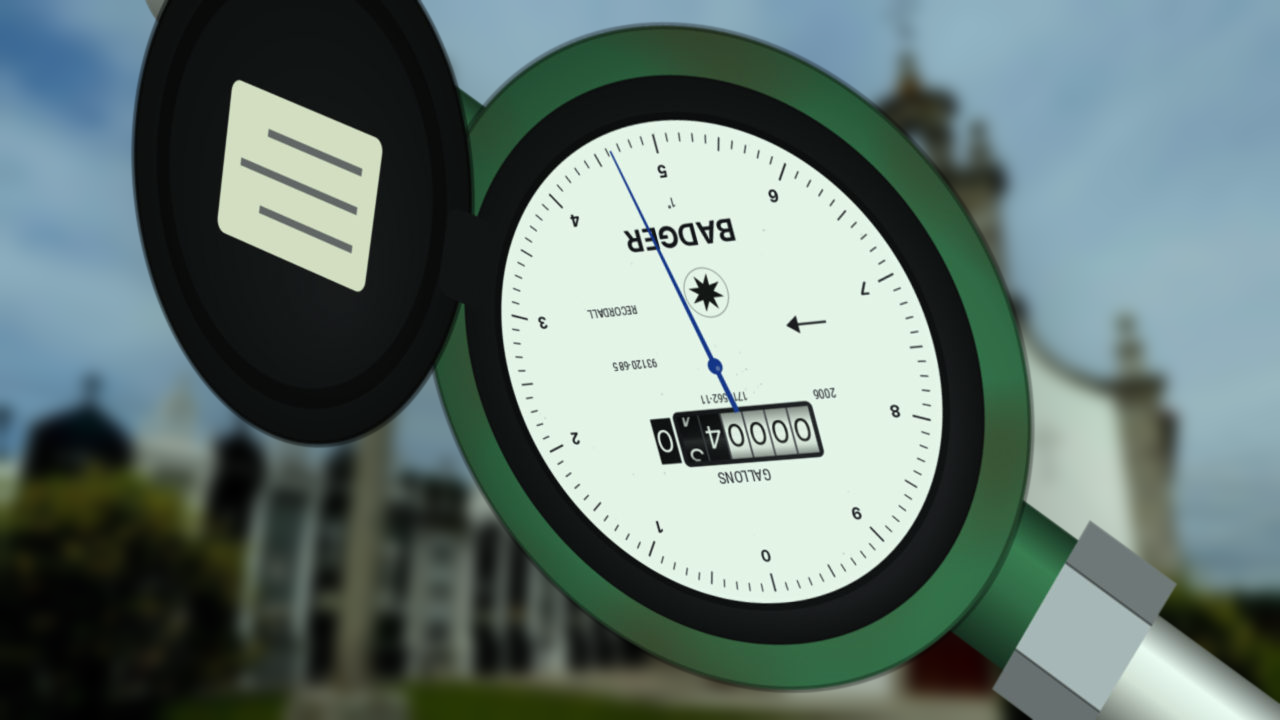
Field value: 434.6gal
